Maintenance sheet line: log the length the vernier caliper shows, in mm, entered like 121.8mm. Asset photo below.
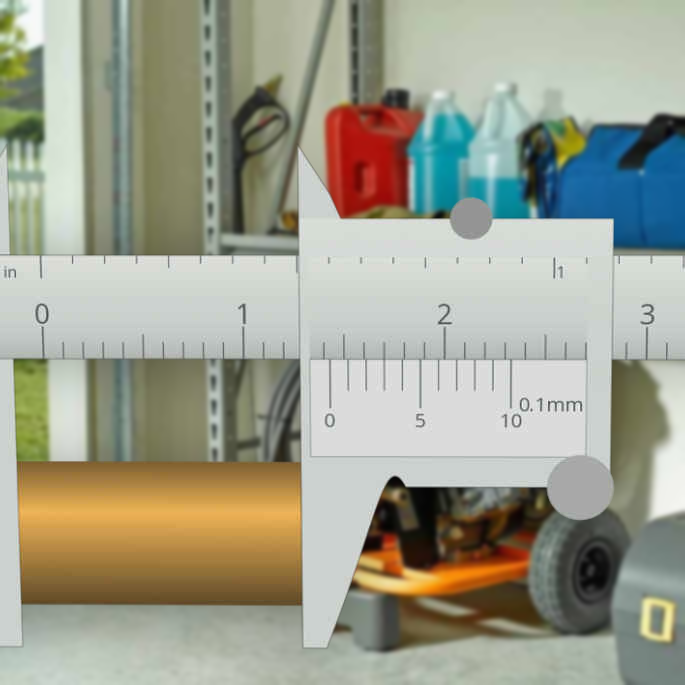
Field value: 14.3mm
